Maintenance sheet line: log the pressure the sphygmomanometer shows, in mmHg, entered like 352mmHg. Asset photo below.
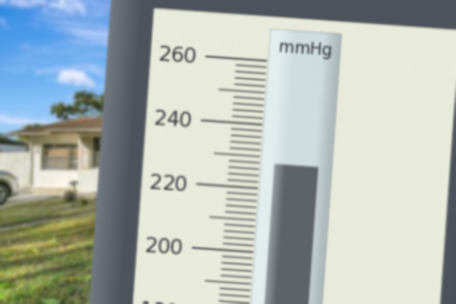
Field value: 228mmHg
